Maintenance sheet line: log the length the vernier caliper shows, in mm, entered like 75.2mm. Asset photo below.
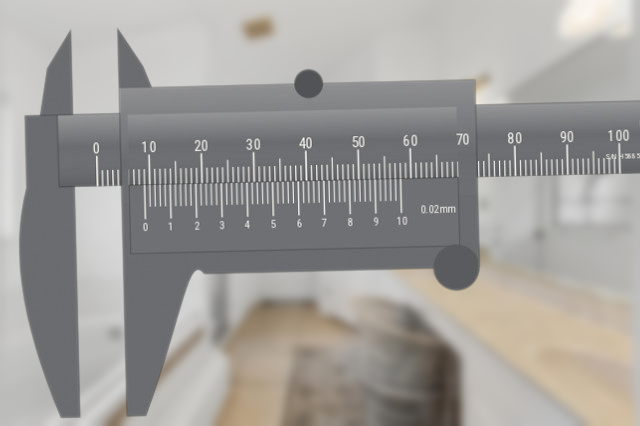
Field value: 9.0mm
